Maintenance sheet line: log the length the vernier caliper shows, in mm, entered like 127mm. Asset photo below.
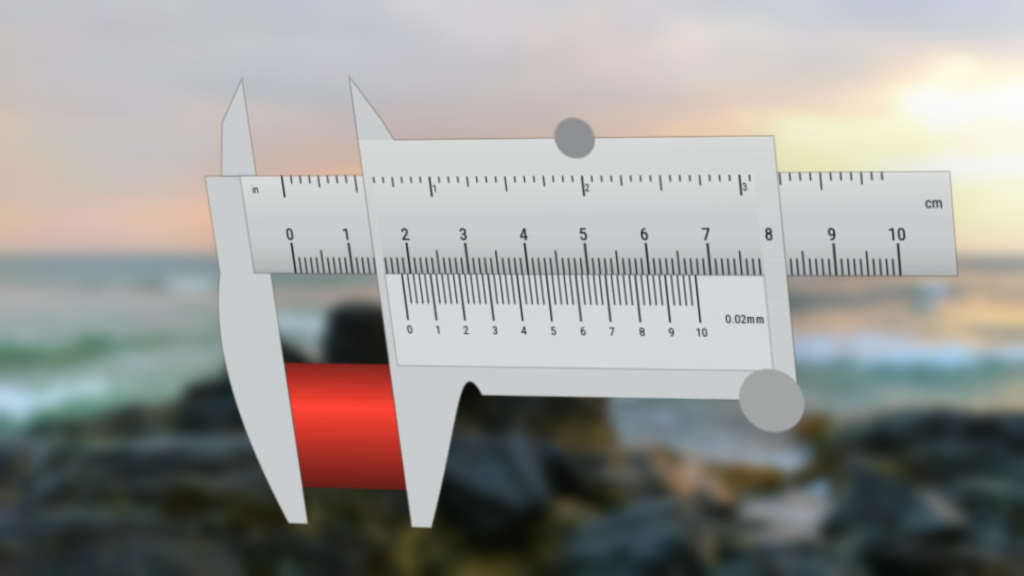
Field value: 18.5mm
